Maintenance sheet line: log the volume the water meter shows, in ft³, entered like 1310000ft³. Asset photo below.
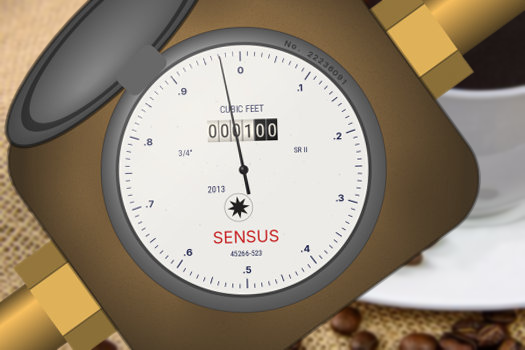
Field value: 99.97ft³
